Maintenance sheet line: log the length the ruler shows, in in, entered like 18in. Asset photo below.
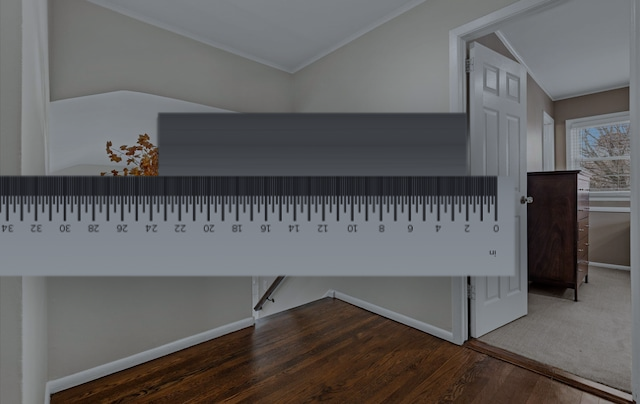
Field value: 21.5in
